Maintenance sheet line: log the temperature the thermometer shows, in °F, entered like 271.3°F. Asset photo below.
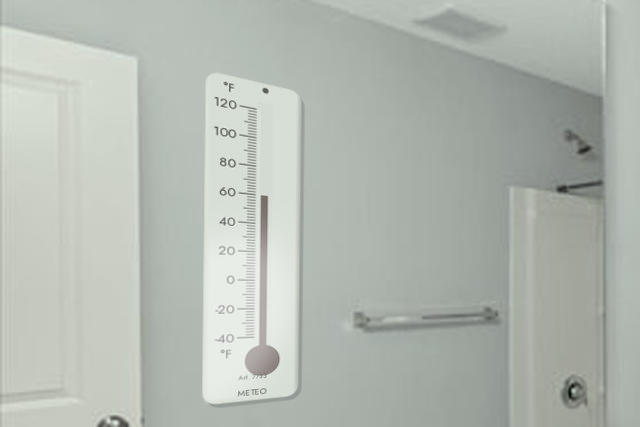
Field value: 60°F
